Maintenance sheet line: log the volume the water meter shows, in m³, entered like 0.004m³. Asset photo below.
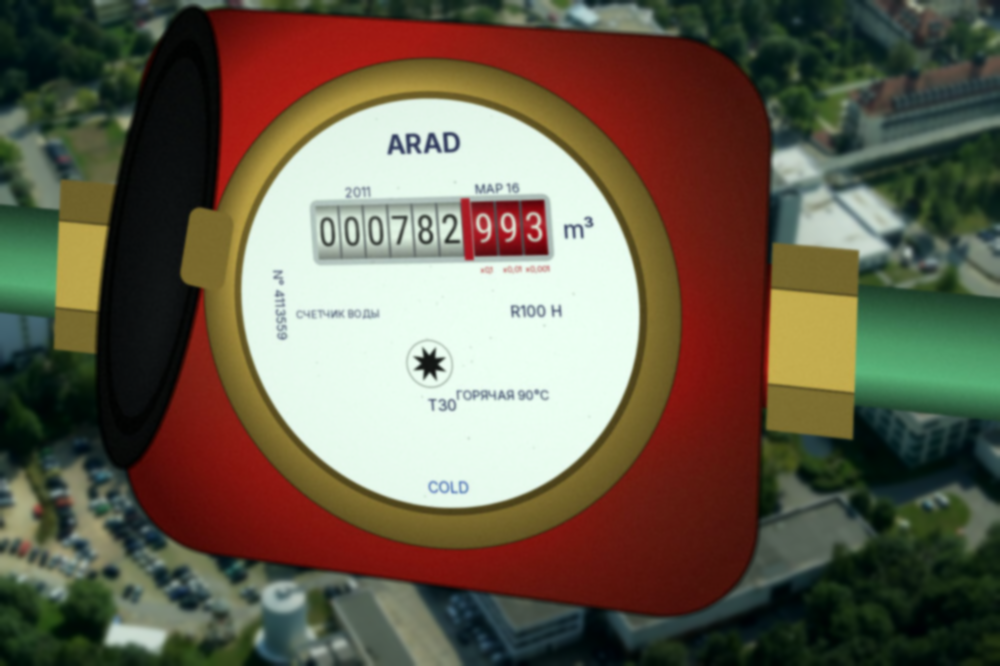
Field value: 782.993m³
